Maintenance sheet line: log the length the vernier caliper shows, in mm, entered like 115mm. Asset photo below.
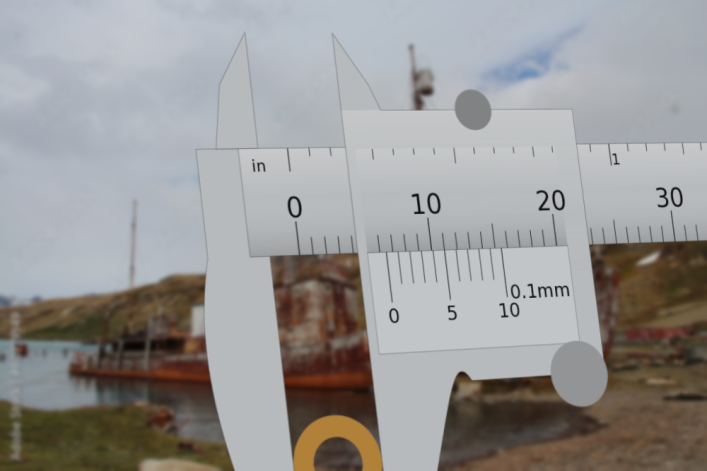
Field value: 6.5mm
